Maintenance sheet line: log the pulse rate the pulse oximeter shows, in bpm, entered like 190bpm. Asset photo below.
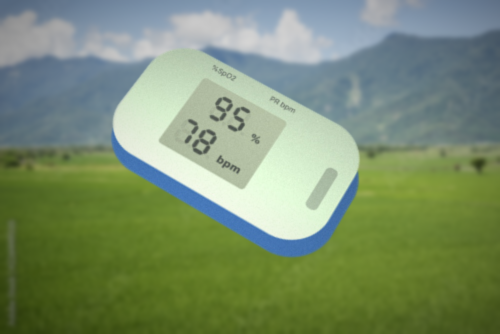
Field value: 78bpm
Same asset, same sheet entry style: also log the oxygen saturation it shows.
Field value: 95%
